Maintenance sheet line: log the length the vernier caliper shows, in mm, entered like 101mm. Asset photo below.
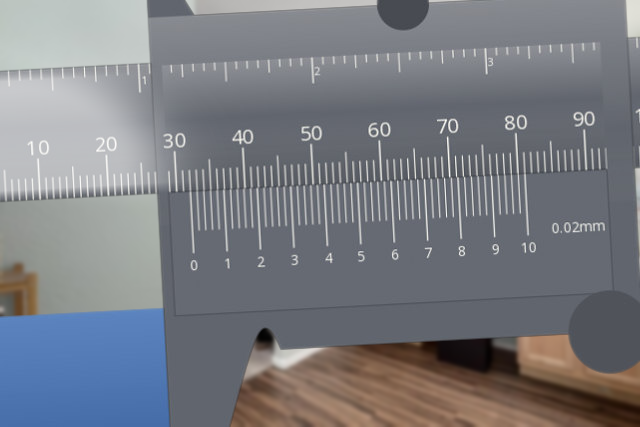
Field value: 32.0mm
